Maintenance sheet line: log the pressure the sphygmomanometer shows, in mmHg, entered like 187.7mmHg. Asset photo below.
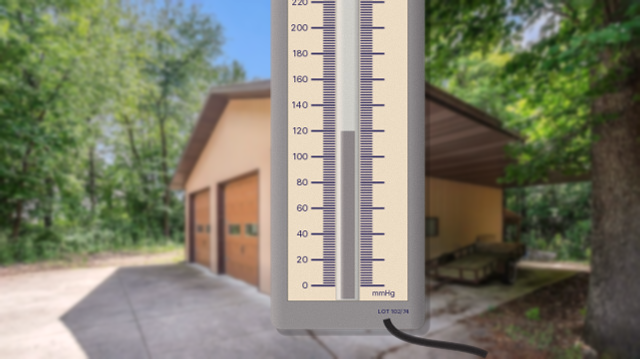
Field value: 120mmHg
